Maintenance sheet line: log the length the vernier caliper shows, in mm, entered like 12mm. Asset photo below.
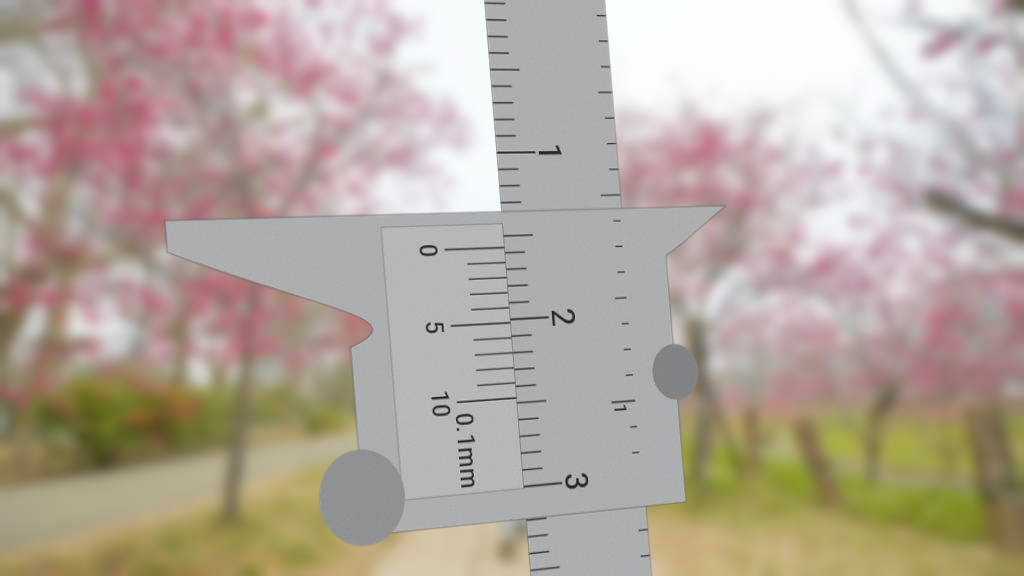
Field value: 15.7mm
